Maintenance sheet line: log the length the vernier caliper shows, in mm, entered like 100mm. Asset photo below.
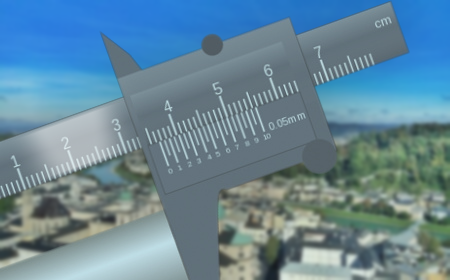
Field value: 36.6mm
